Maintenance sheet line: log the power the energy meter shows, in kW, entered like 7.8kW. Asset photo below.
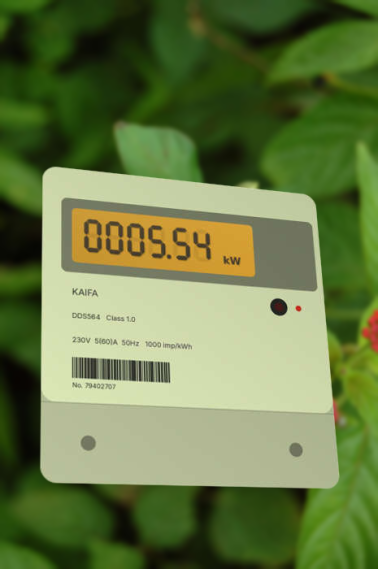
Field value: 5.54kW
